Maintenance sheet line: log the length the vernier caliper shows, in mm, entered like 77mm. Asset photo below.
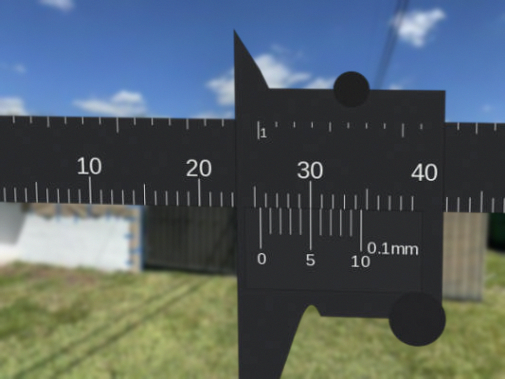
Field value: 25.5mm
